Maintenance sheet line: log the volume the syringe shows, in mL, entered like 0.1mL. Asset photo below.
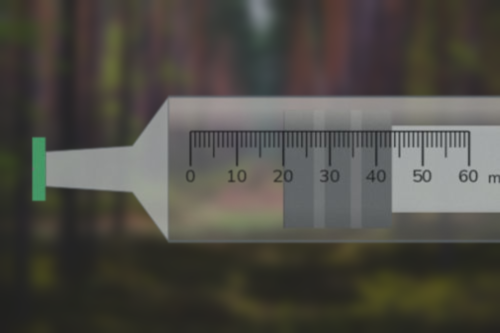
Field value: 20mL
